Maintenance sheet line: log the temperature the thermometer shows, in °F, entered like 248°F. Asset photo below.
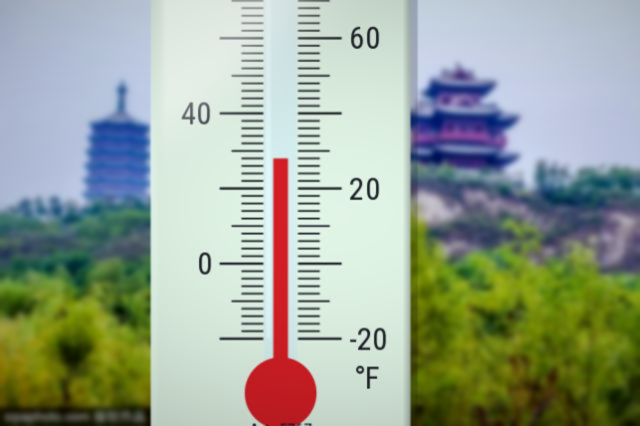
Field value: 28°F
